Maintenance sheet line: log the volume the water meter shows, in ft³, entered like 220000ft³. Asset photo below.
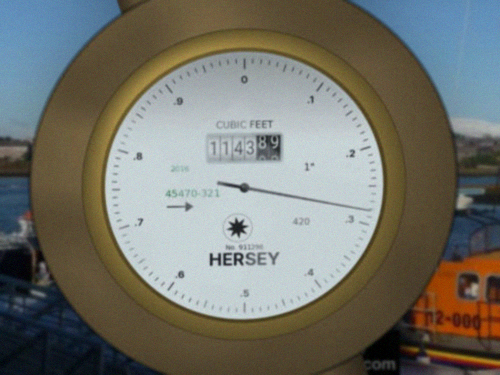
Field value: 114389.28ft³
